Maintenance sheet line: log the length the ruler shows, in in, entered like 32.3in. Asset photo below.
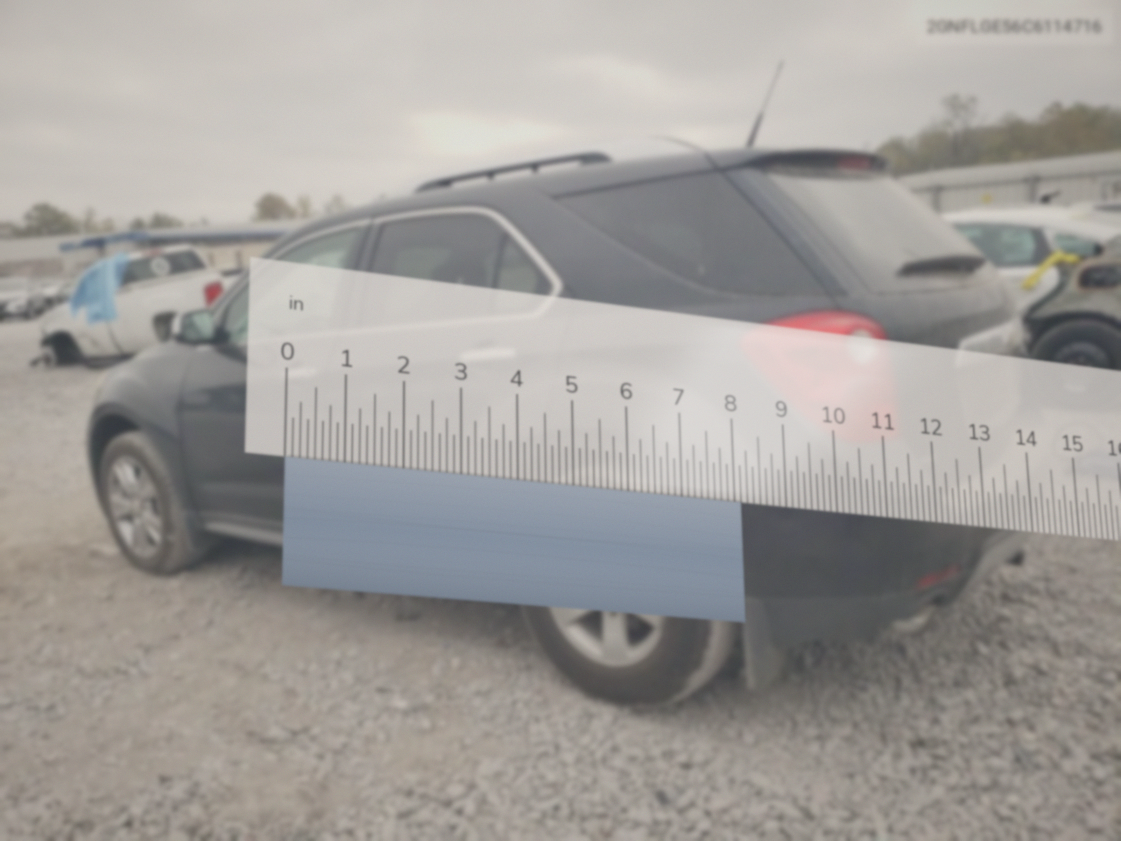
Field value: 8.125in
